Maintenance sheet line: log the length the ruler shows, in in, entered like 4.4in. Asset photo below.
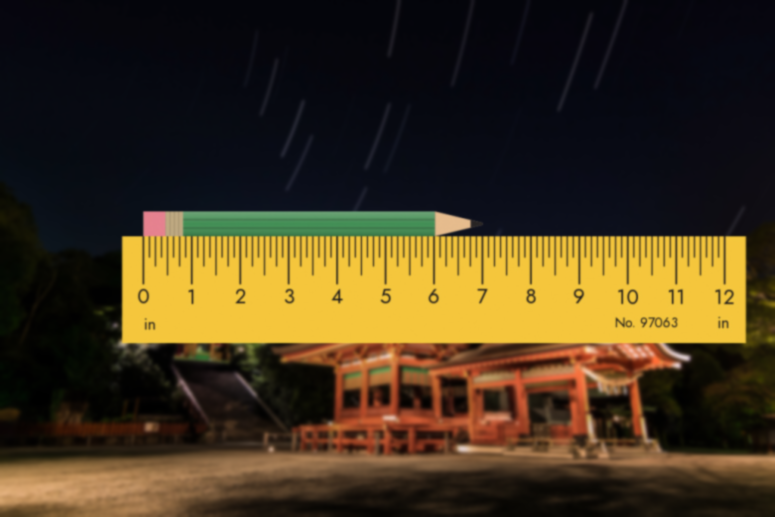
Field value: 7in
